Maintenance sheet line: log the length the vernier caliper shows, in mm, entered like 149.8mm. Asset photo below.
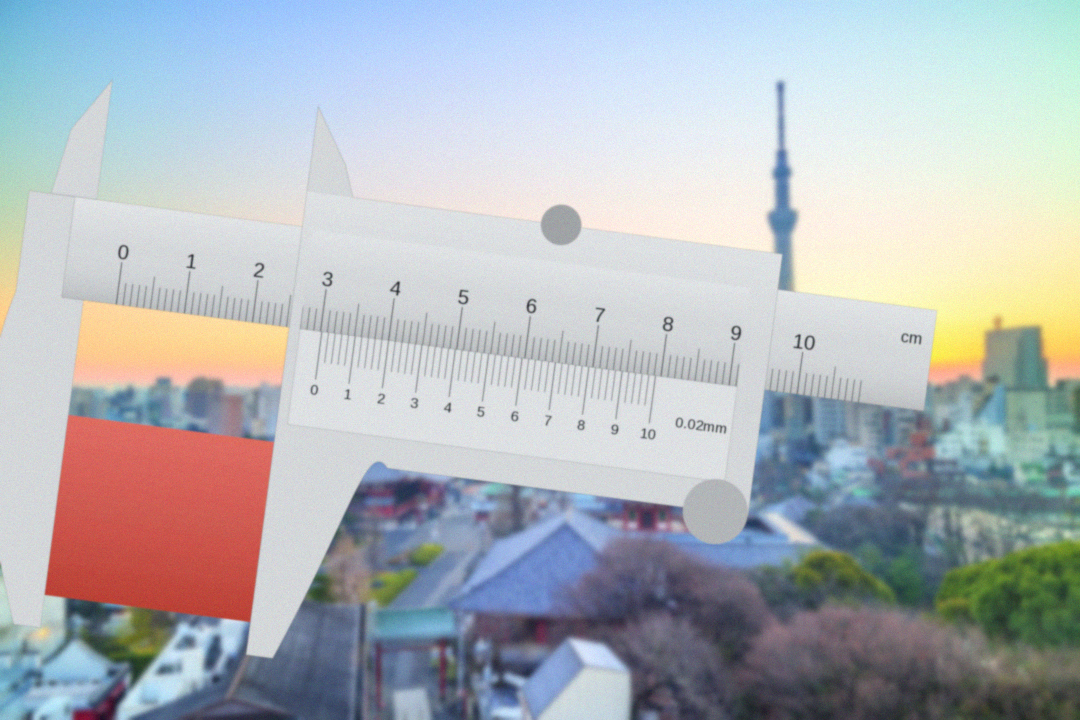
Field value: 30.2mm
